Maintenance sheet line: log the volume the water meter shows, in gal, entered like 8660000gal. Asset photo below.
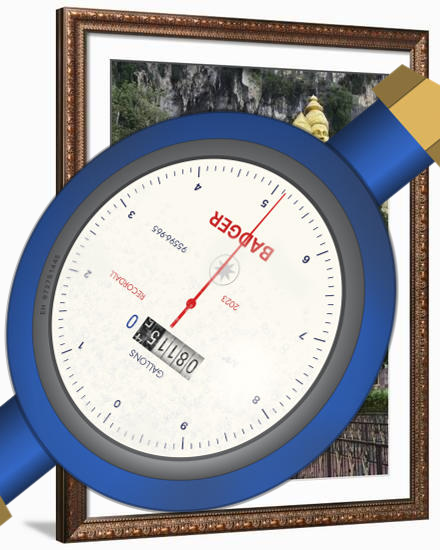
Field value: 811545.1gal
